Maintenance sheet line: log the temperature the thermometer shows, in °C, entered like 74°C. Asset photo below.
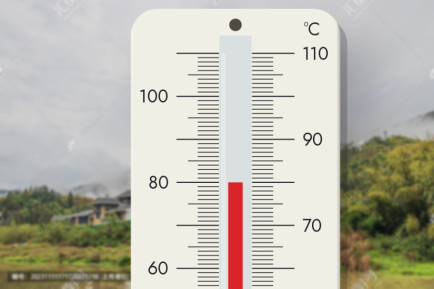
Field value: 80°C
